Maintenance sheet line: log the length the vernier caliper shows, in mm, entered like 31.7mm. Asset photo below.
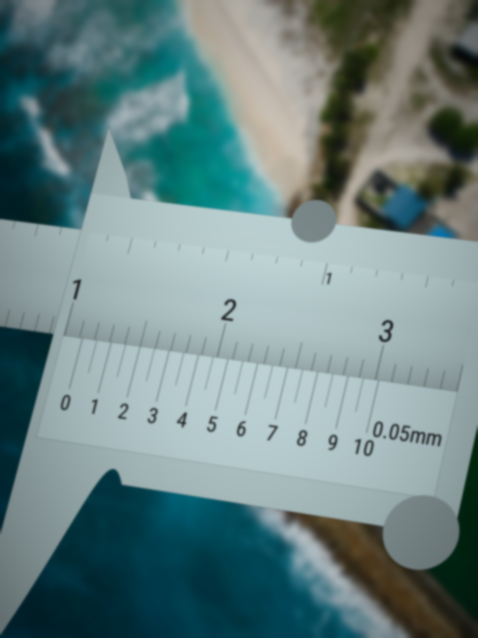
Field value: 11.2mm
